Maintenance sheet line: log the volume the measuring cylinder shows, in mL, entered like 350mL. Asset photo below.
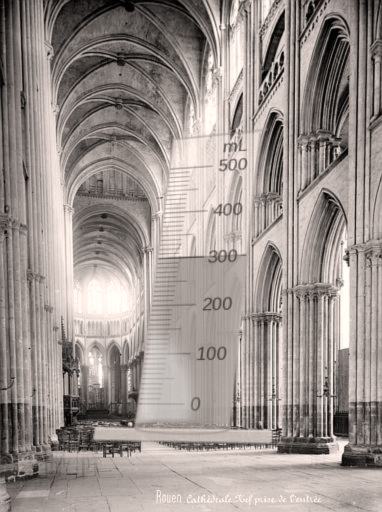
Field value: 300mL
